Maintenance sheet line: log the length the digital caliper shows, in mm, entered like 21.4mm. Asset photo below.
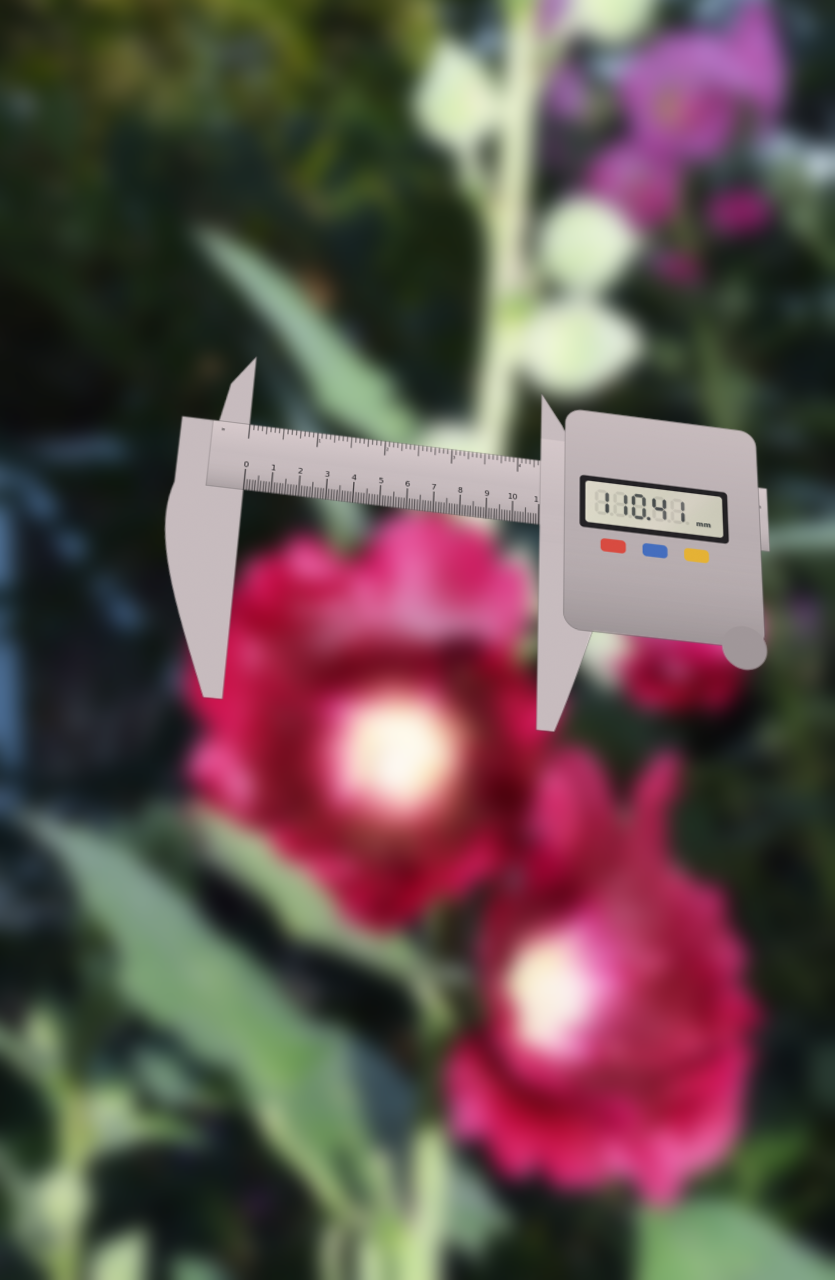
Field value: 110.41mm
